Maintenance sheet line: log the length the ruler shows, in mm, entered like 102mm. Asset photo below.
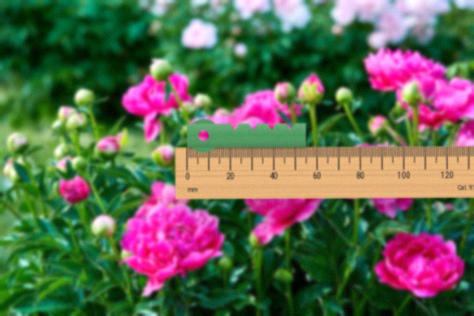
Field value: 55mm
